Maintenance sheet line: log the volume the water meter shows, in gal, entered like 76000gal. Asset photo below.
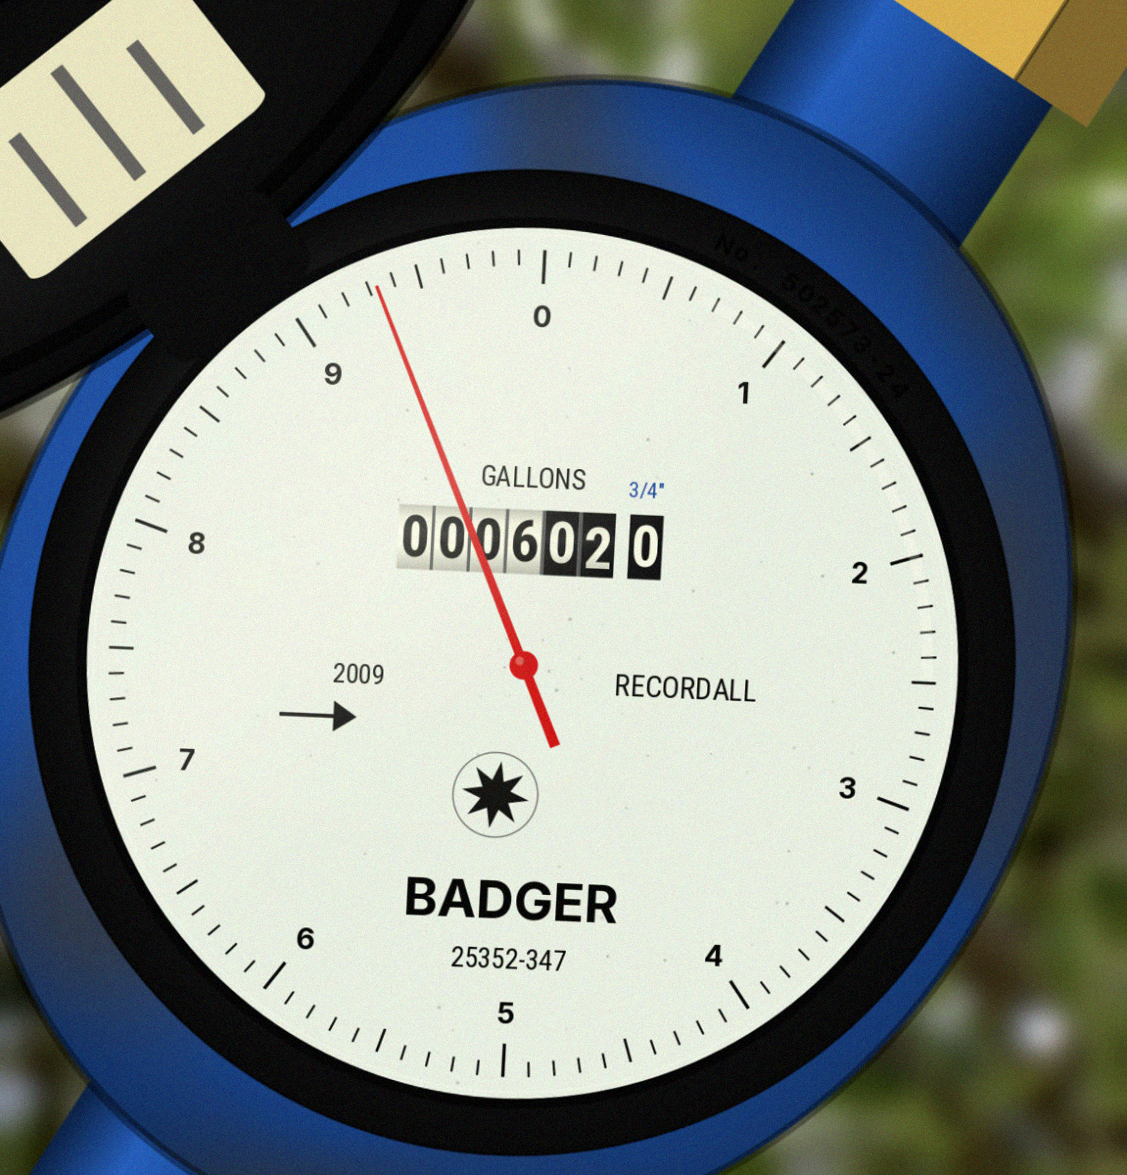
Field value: 6019.3gal
